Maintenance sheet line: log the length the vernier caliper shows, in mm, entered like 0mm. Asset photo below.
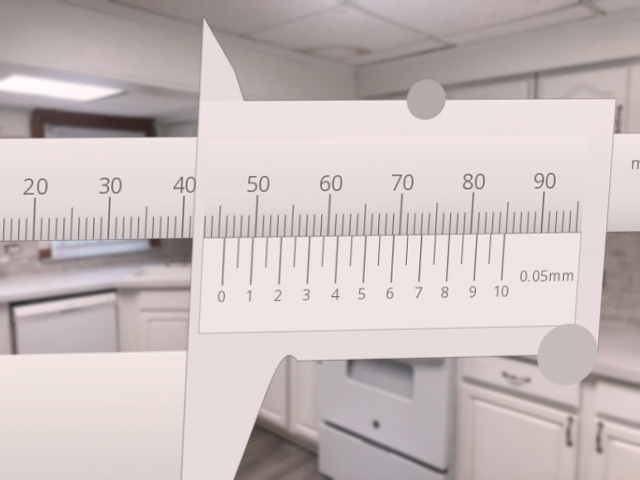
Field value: 45.8mm
